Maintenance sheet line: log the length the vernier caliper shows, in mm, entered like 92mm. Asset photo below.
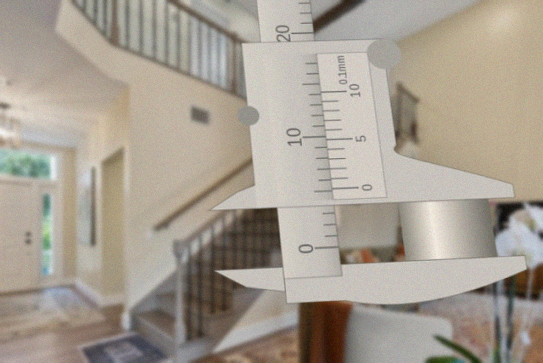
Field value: 5.2mm
